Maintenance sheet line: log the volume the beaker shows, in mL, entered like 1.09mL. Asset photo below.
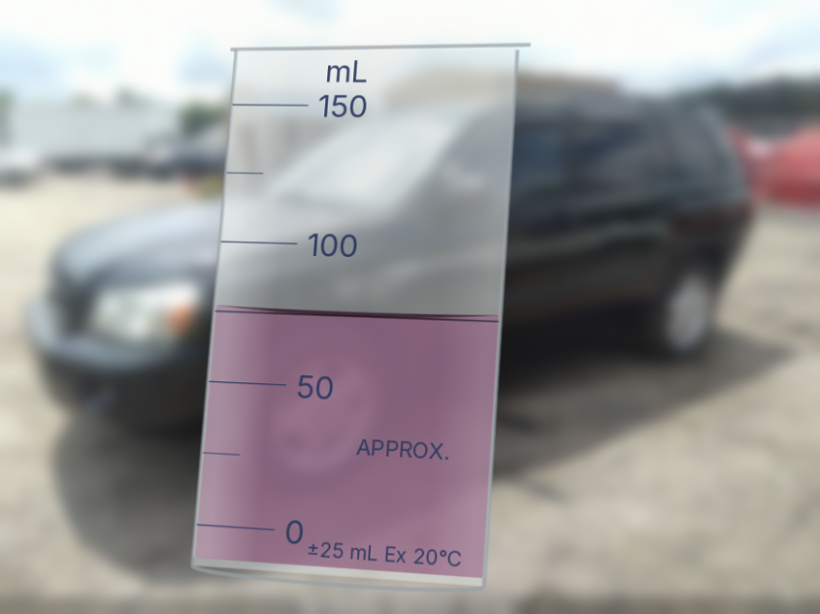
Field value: 75mL
